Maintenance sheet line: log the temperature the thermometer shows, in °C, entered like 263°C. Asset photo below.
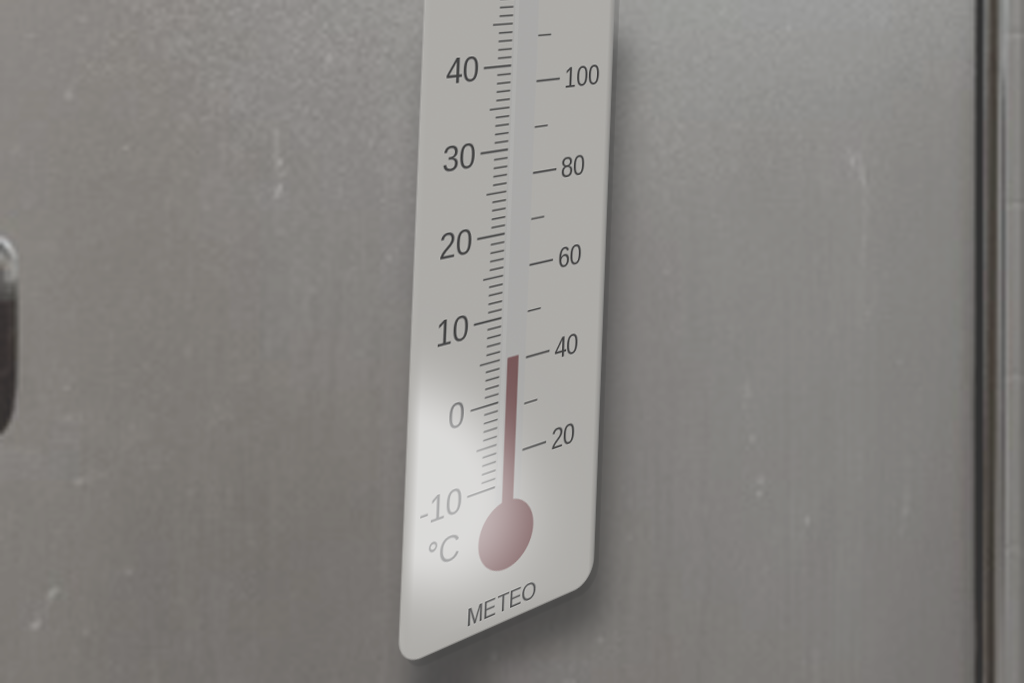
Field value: 5°C
